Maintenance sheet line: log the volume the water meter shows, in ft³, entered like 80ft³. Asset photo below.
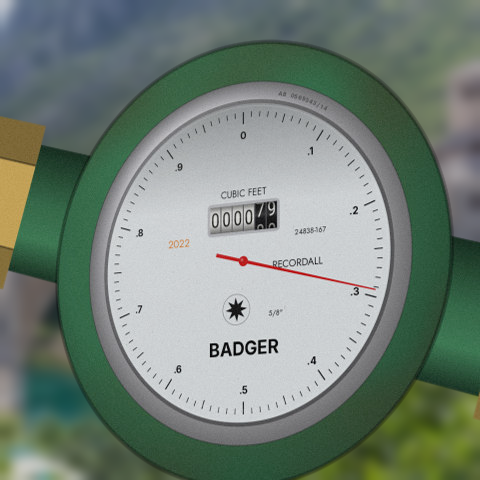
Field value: 79.29ft³
